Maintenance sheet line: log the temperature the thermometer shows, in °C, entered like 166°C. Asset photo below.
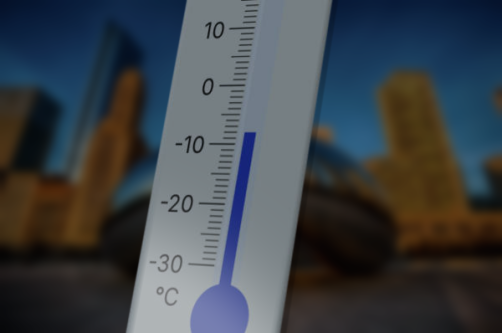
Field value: -8°C
